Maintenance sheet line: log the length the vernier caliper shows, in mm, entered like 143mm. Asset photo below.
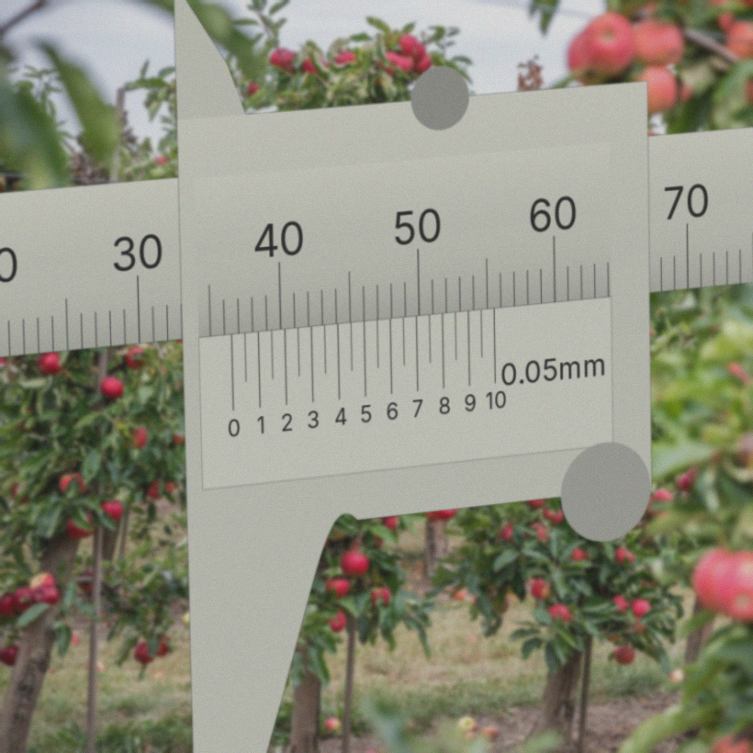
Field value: 36.5mm
